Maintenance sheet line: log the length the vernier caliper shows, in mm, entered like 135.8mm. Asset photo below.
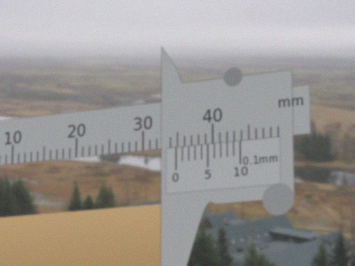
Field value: 34.8mm
